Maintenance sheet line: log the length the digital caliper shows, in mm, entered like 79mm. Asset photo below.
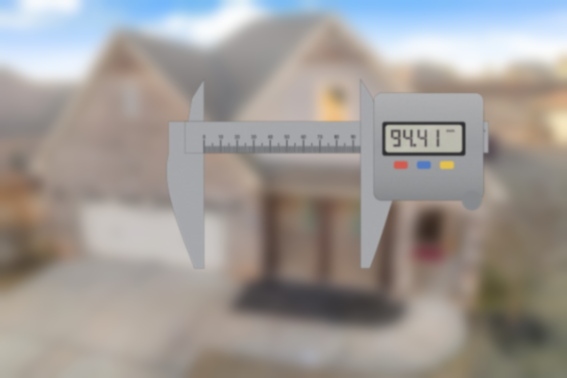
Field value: 94.41mm
